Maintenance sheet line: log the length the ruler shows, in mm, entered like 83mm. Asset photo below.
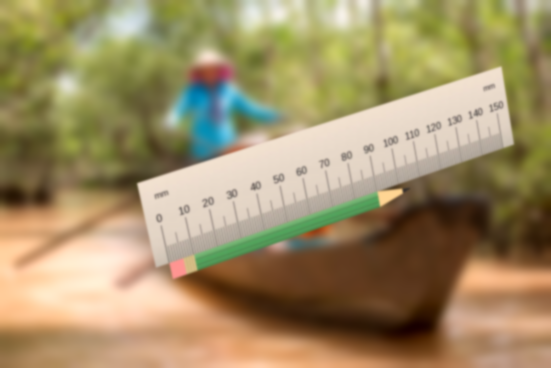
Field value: 105mm
